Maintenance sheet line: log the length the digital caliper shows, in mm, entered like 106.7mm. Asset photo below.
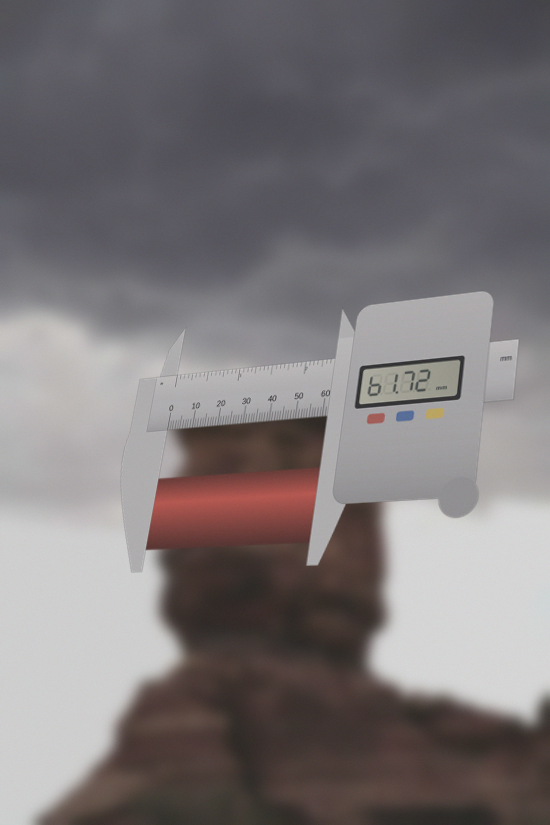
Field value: 61.72mm
